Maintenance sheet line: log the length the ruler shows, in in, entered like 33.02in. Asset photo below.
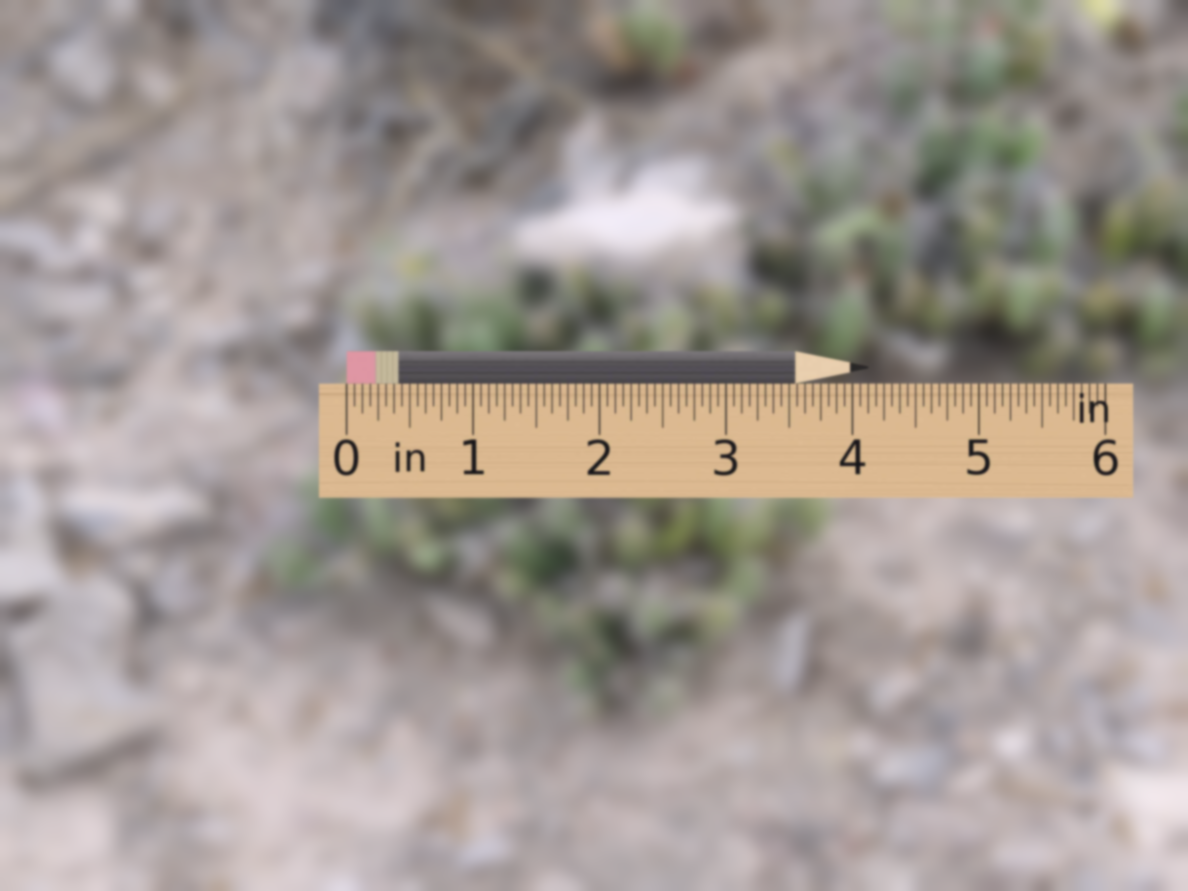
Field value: 4.125in
